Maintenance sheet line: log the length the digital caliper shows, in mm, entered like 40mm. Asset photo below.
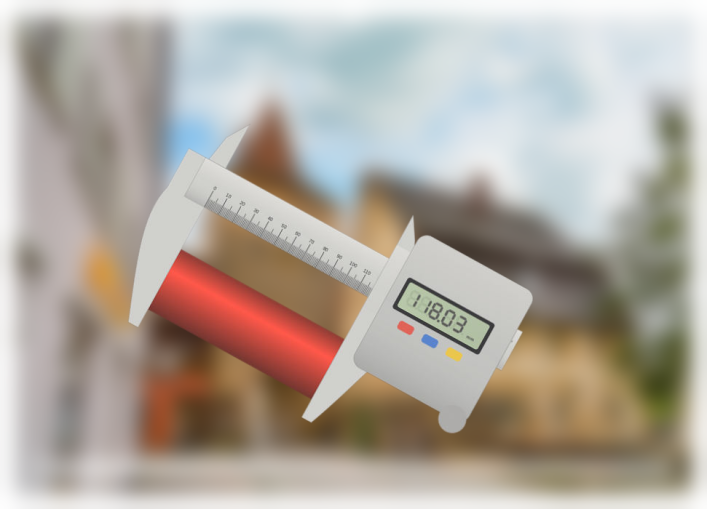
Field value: 118.03mm
